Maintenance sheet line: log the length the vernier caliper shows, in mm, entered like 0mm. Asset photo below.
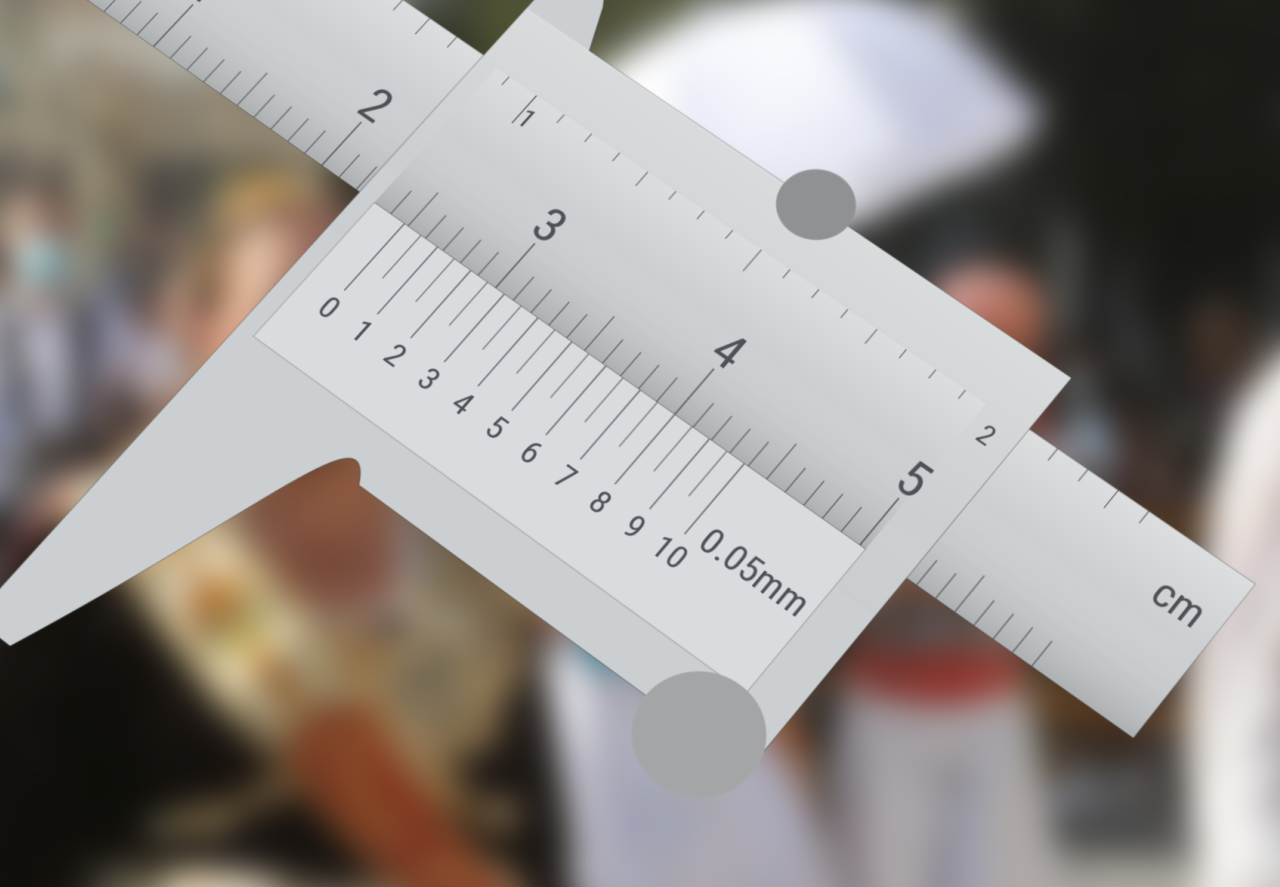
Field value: 24.8mm
